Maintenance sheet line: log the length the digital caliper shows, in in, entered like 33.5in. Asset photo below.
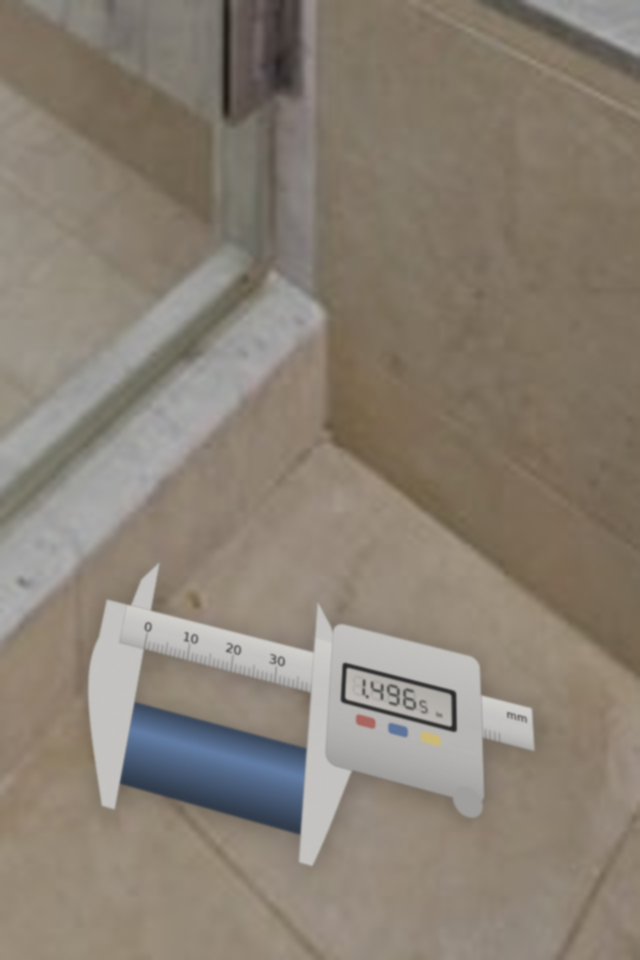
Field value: 1.4965in
